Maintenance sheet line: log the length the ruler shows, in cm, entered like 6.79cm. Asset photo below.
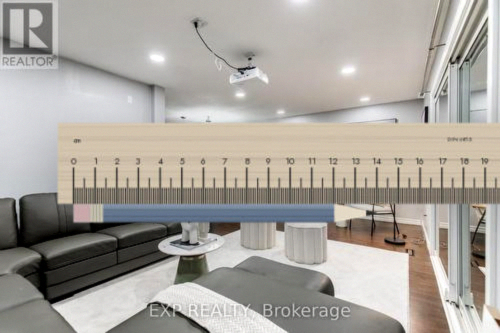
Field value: 14cm
